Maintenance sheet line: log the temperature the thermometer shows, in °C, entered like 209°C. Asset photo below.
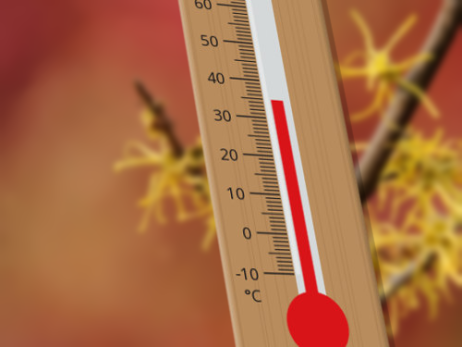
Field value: 35°C
